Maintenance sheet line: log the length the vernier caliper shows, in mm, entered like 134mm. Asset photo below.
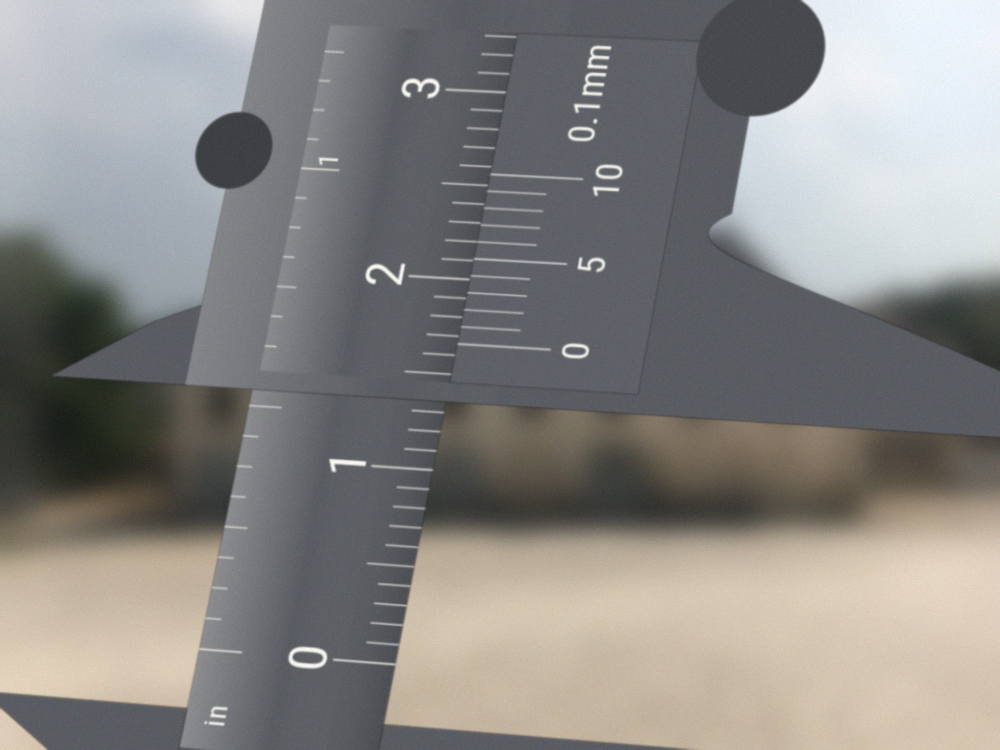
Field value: 16.6mm
